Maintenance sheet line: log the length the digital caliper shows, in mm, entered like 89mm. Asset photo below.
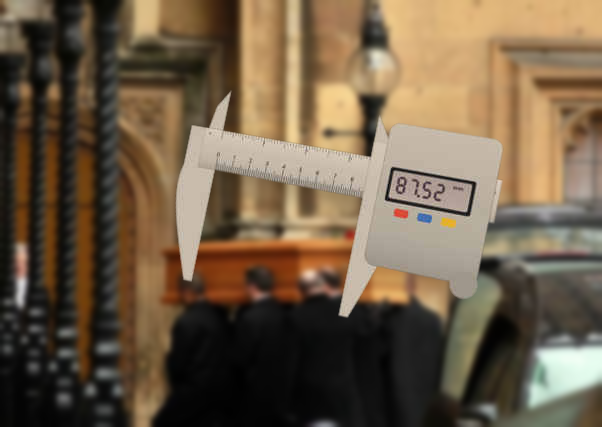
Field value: 87.52mm
